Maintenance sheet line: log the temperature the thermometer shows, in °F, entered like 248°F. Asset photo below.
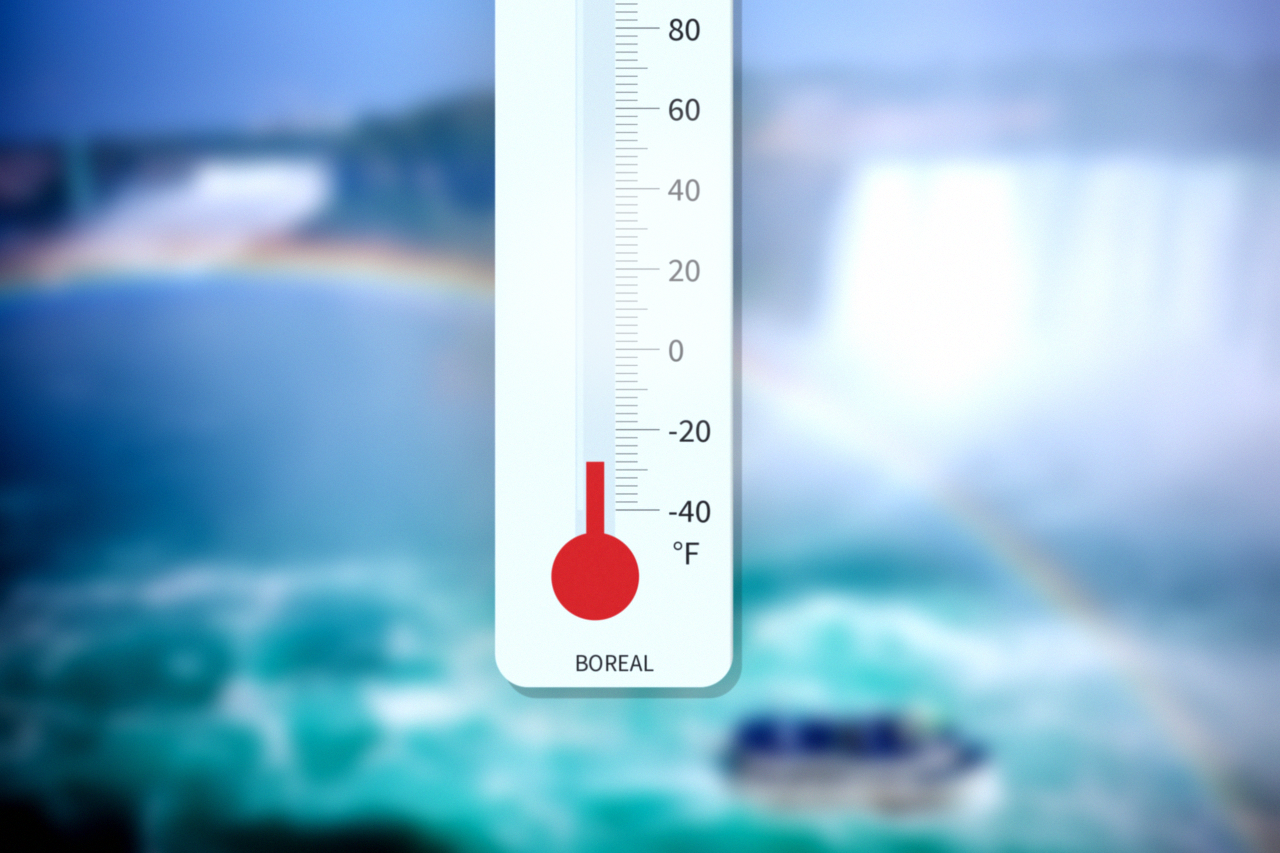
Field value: -28°F
